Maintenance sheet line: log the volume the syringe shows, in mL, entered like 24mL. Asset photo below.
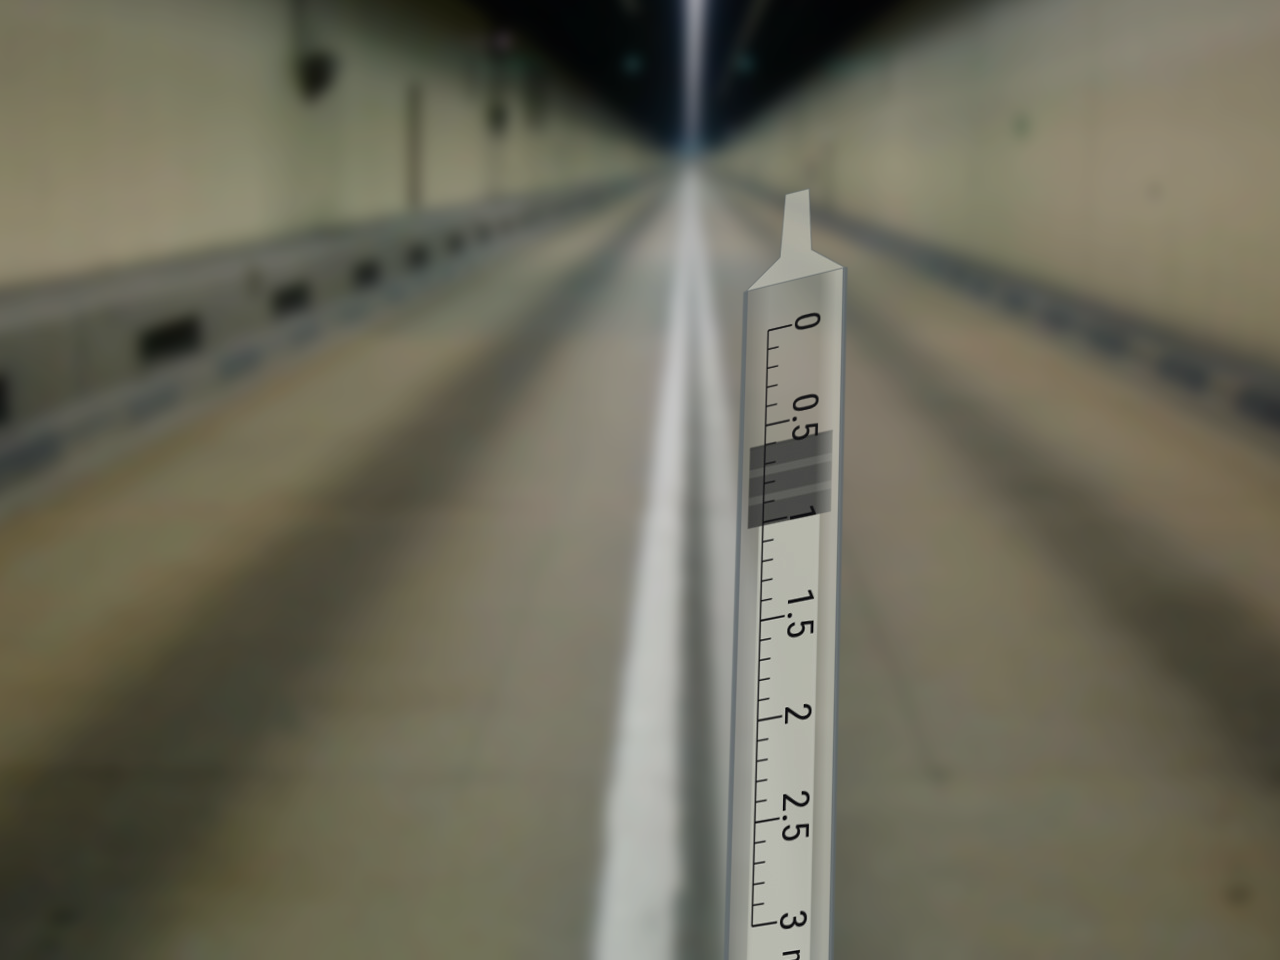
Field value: 0.6mL
